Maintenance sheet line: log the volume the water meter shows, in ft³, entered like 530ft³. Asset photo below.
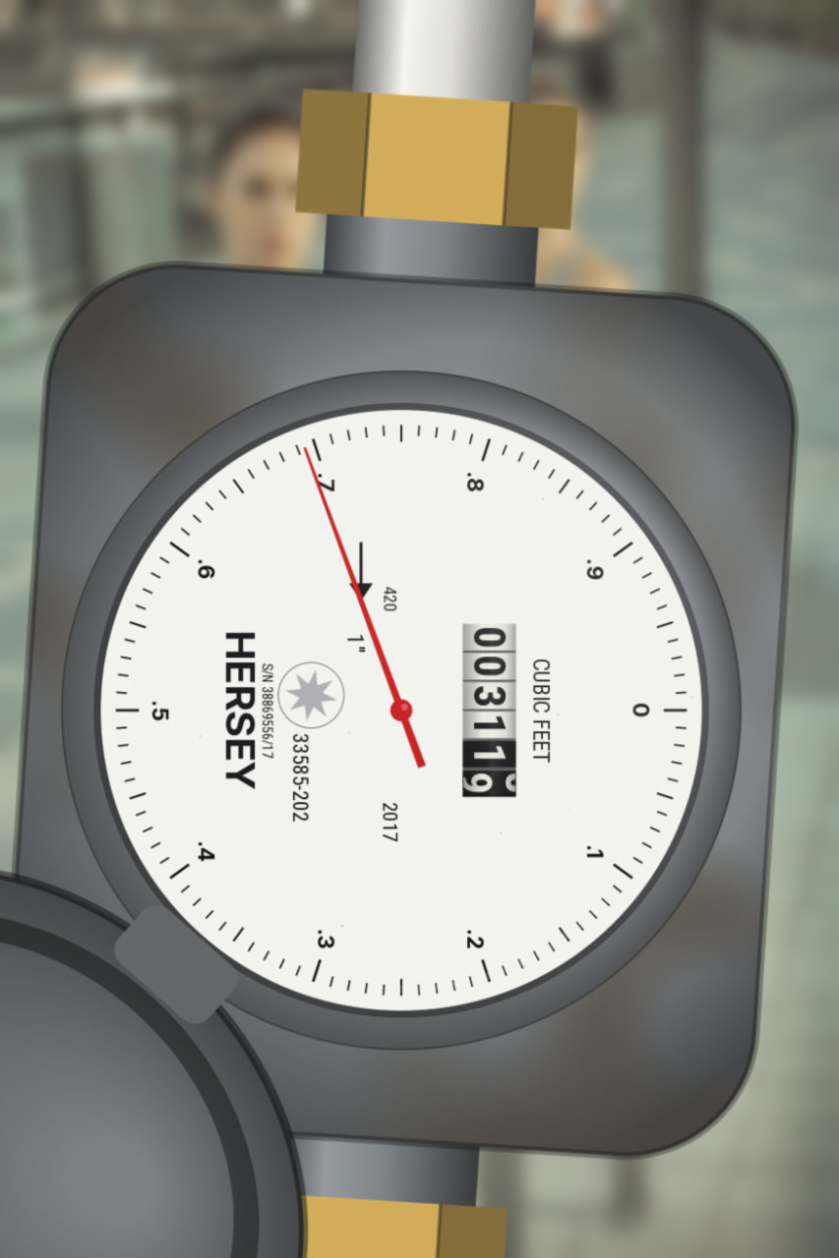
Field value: 3118.69ft³
